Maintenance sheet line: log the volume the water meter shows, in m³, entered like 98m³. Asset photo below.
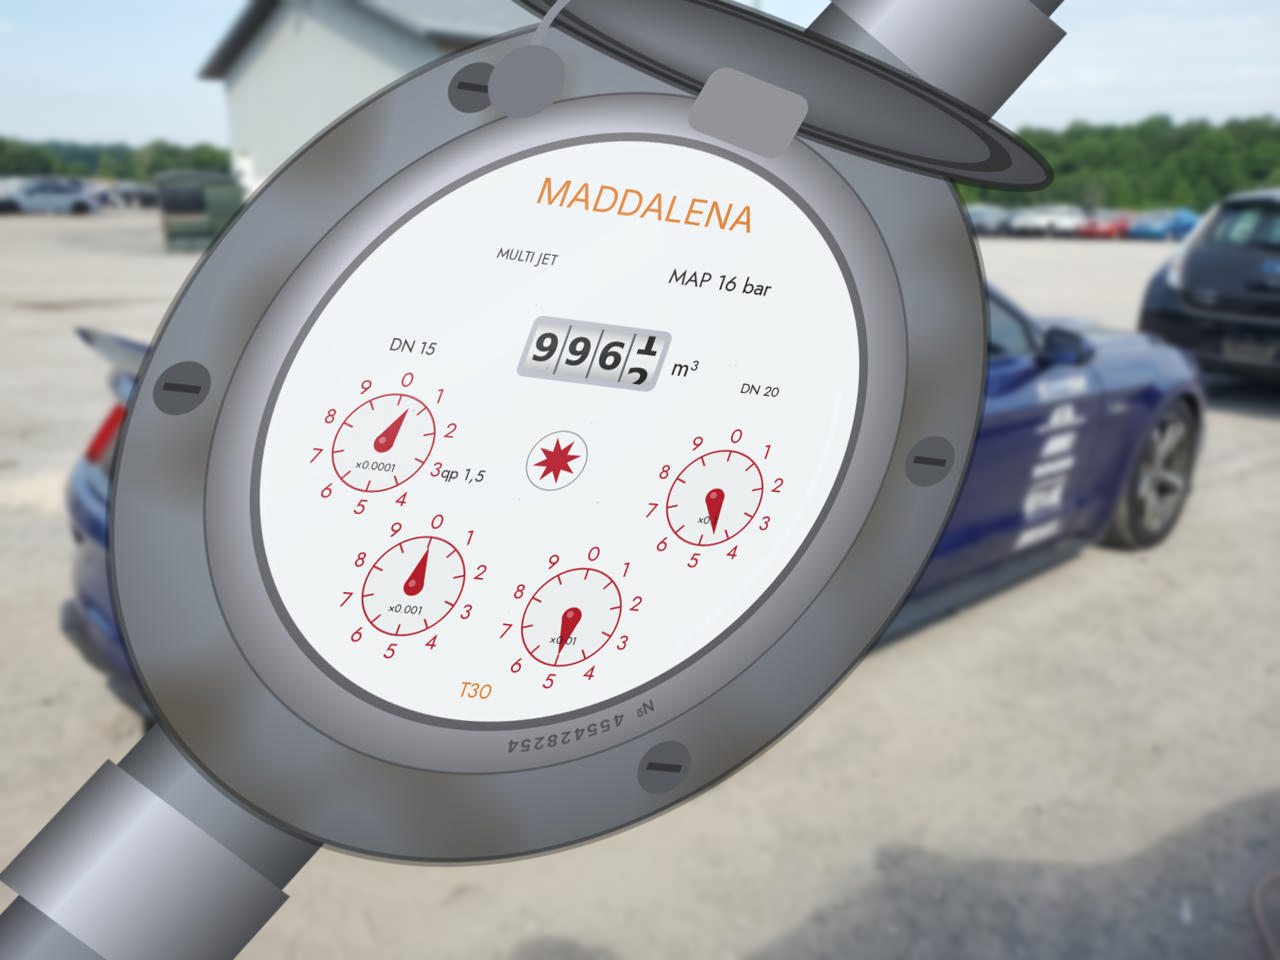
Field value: 9961.4500m³
